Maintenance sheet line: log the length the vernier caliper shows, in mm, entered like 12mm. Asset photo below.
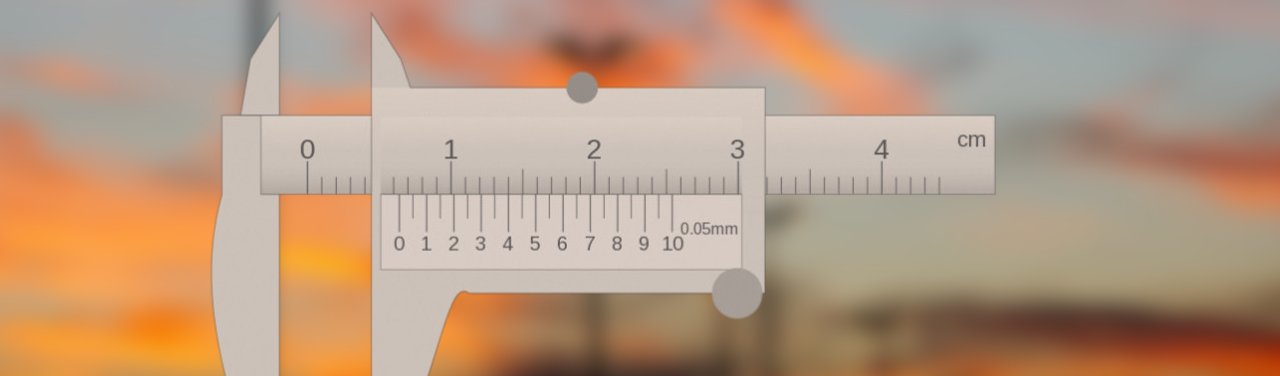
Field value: 6.4mm
